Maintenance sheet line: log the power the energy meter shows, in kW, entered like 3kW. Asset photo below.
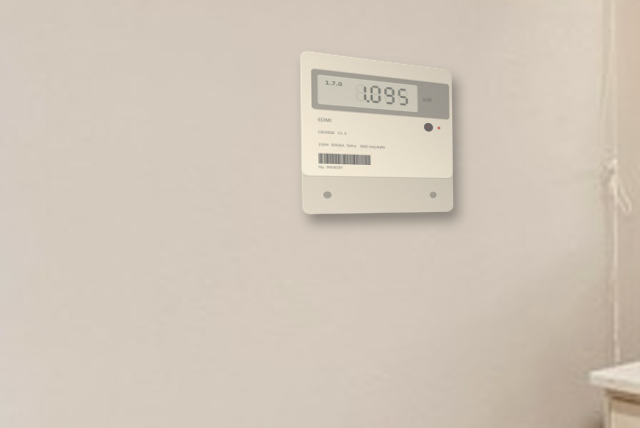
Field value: 1.095kW
